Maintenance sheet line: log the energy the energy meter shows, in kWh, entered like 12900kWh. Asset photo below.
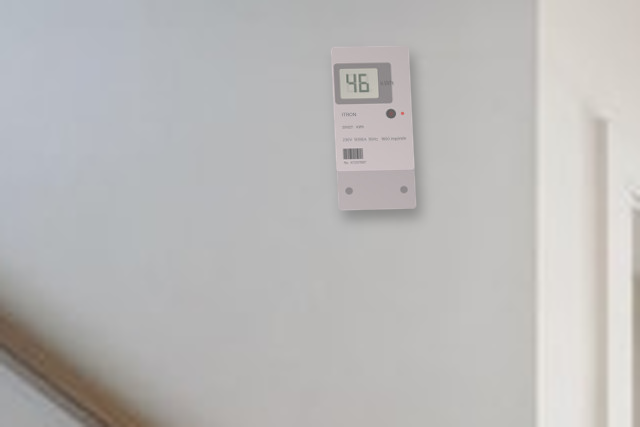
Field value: 46kWh
